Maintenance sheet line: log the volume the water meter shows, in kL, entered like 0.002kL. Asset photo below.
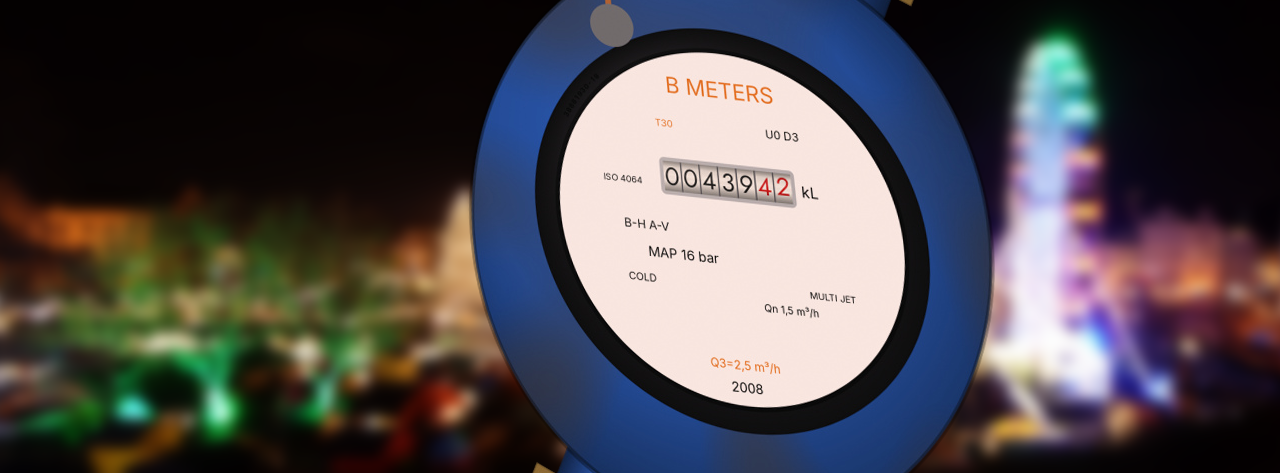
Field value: 439.42kL
